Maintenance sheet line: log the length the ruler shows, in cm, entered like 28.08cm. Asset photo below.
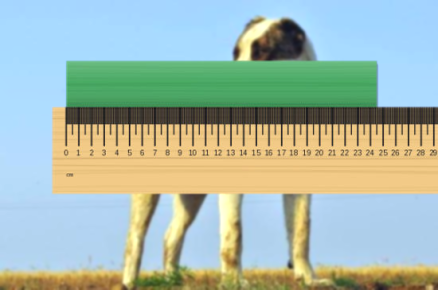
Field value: 24.5cm
